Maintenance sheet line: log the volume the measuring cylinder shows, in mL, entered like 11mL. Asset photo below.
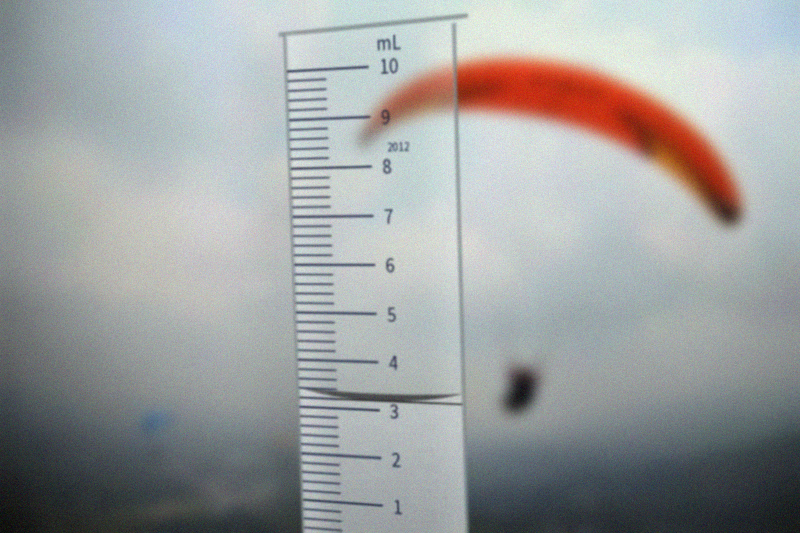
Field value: 3.2mL
